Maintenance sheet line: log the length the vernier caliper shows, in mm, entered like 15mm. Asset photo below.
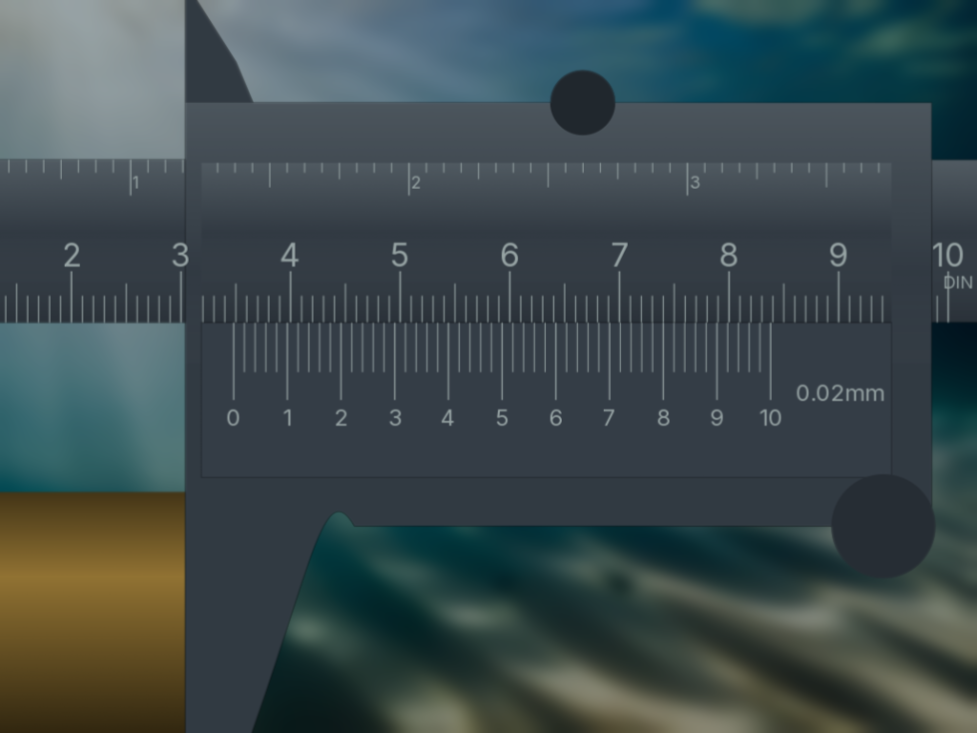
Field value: 34.8mm
